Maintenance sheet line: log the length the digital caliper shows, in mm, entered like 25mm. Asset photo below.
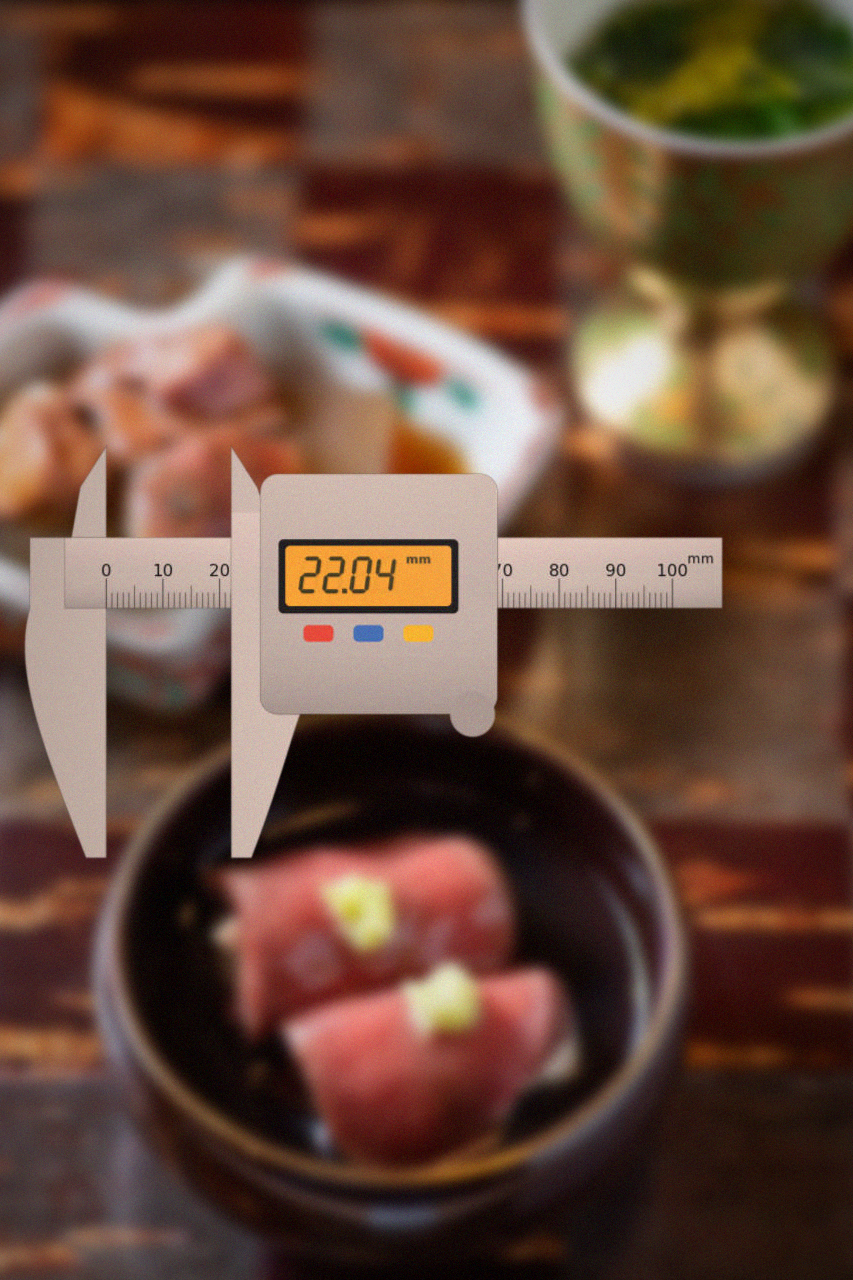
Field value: 22.04mm
